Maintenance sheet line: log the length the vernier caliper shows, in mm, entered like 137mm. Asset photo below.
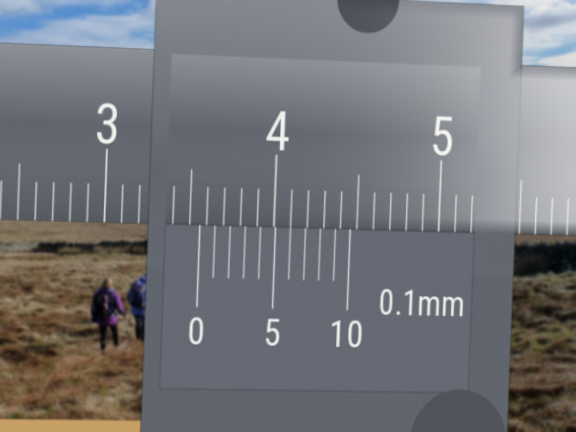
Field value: 35.6mm
